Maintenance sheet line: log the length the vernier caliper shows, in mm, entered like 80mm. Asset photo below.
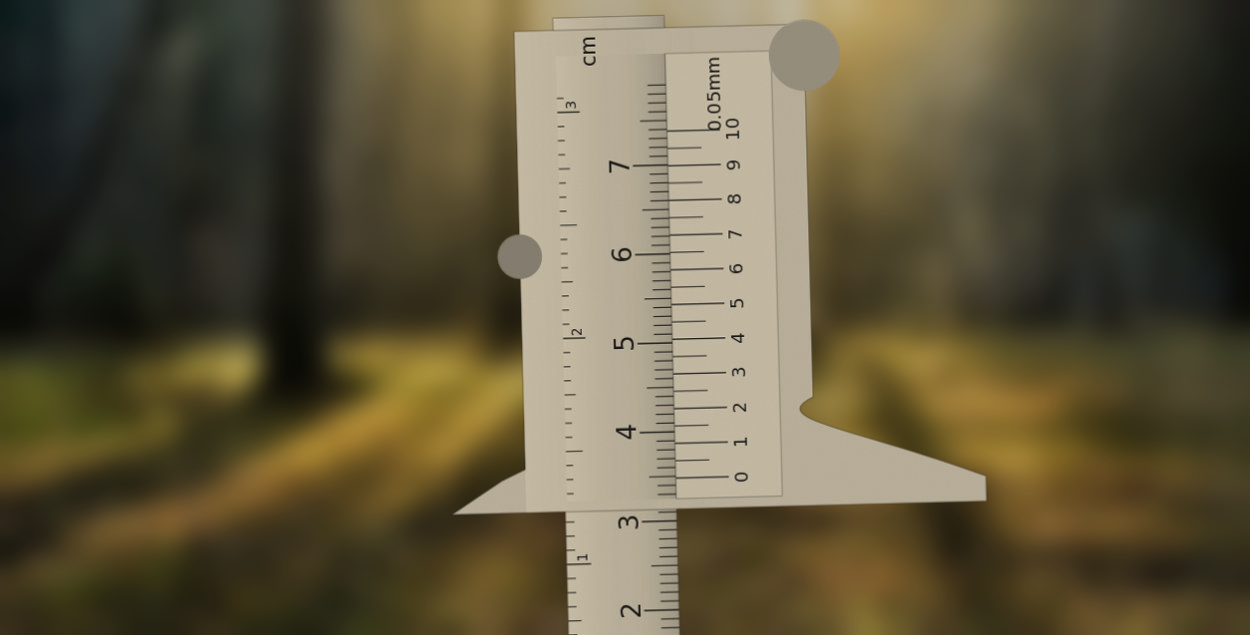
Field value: 34.8mm
